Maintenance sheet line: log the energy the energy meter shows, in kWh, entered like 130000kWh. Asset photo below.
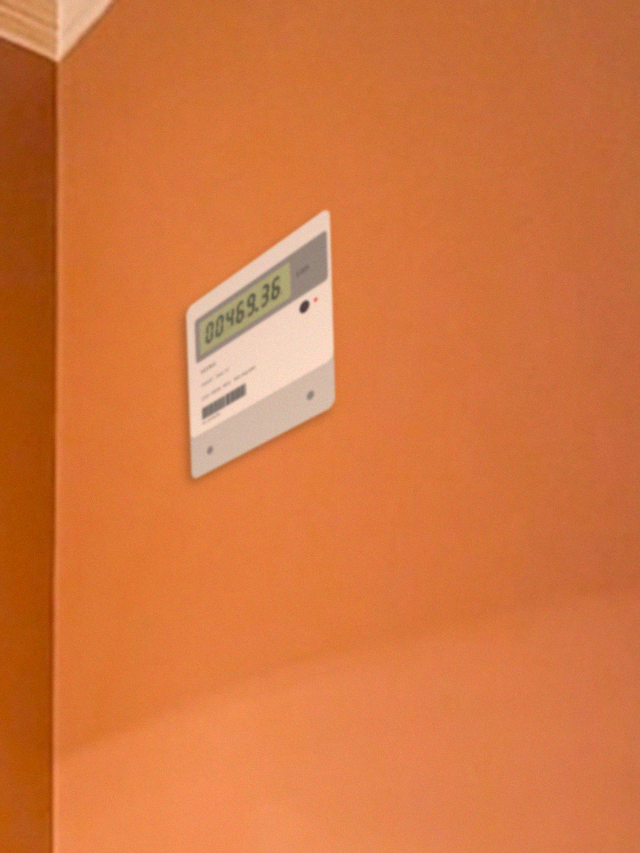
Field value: 469.36kWh
